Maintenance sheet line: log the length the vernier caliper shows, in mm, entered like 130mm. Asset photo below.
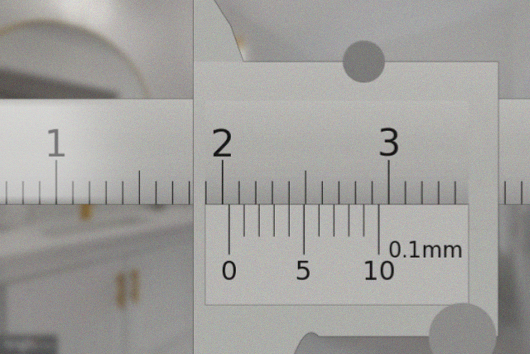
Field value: 20.4mm
